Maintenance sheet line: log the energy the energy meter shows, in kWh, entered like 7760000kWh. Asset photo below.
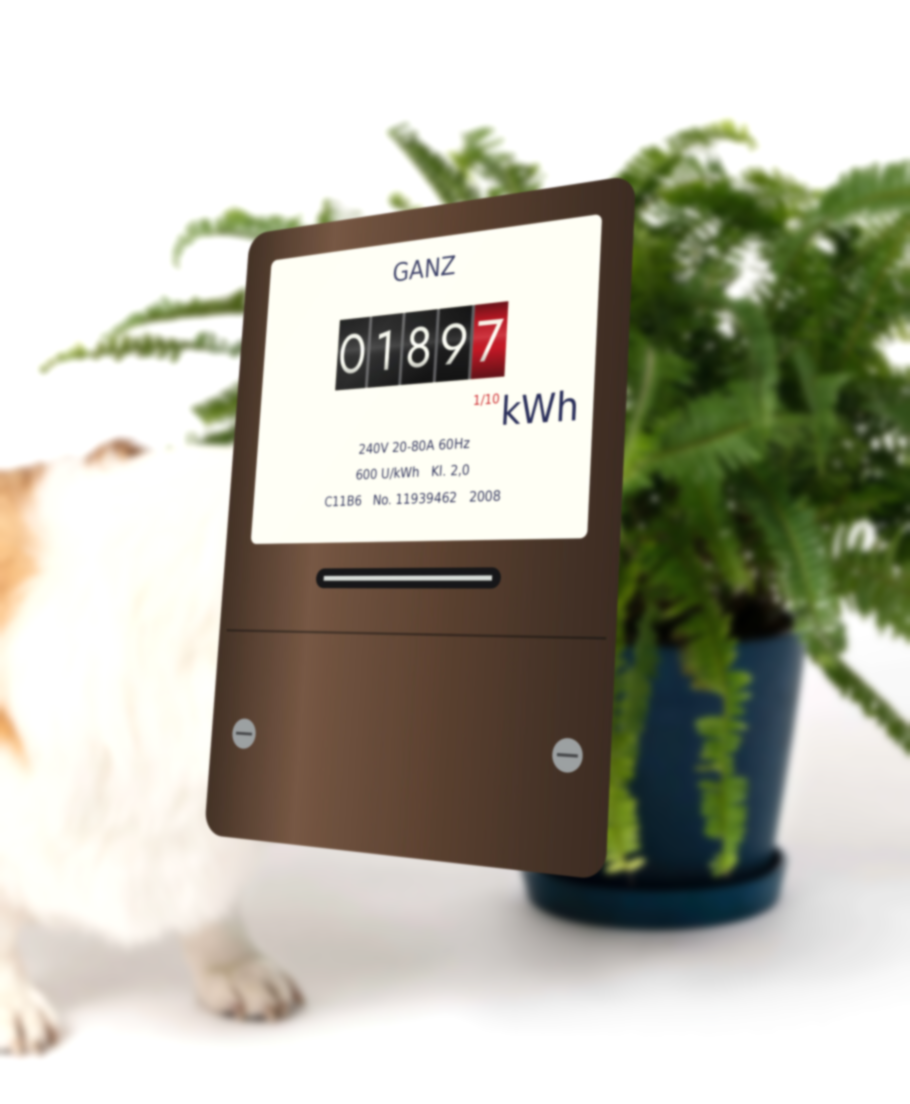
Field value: 189.7kWh
